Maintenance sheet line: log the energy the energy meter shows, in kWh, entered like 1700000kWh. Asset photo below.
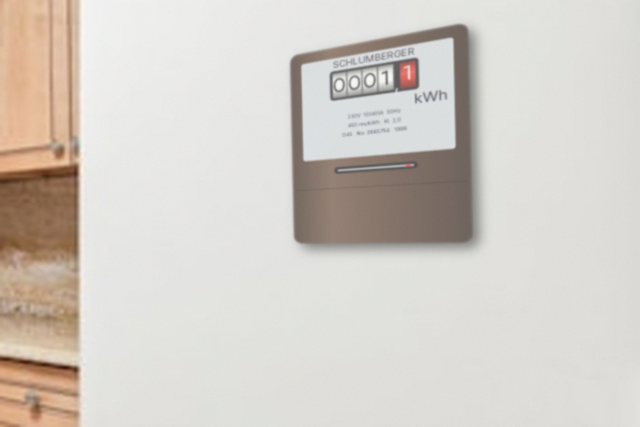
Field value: 1.1kWh
